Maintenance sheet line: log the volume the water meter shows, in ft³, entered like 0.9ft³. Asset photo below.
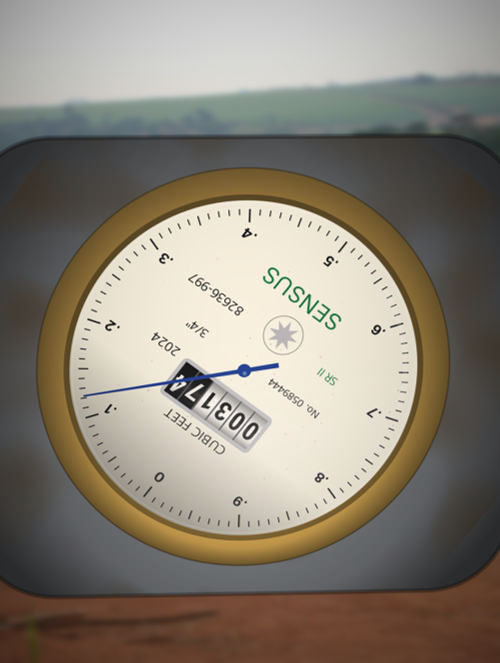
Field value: 3174.12ft³
